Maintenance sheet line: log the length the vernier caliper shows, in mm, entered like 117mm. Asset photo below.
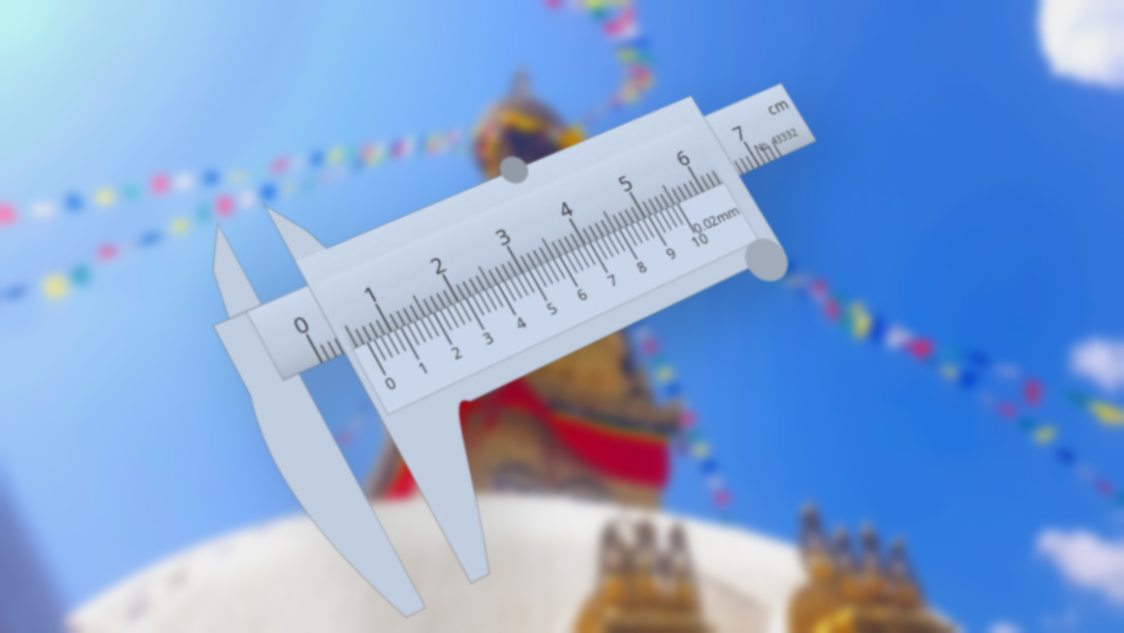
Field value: 6.5mm
